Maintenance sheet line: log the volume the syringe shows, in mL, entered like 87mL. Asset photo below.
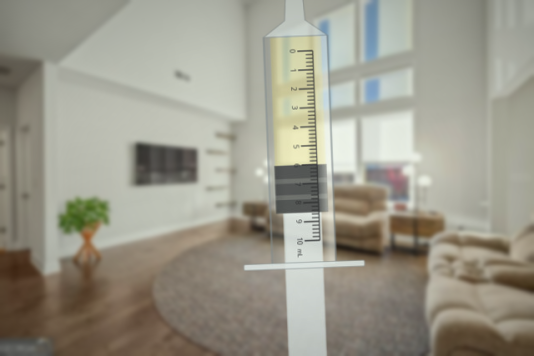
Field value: 6mL
